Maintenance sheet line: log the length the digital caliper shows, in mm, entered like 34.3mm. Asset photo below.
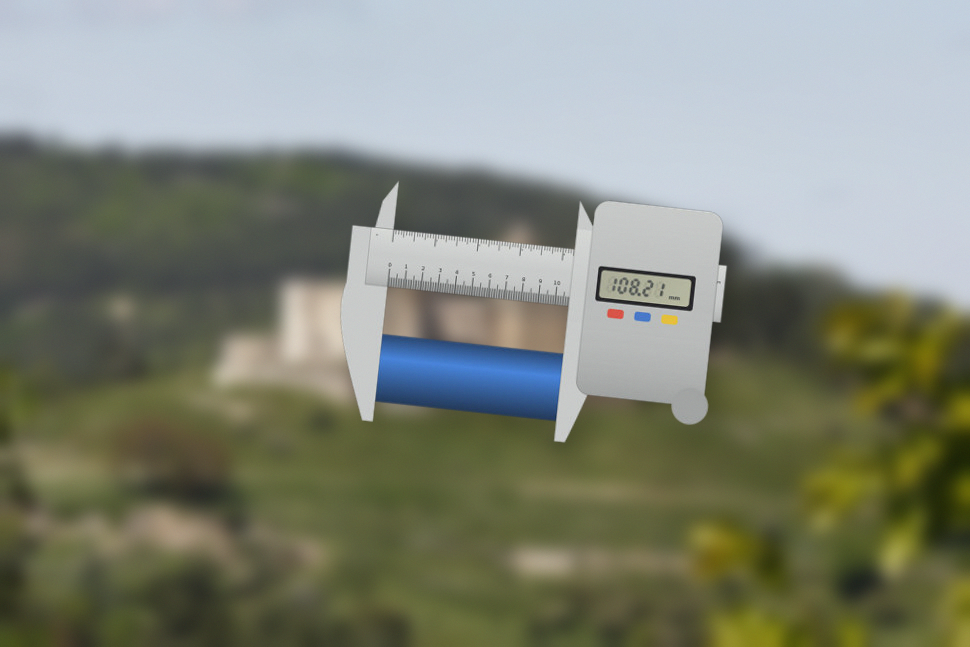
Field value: 108.21mm
